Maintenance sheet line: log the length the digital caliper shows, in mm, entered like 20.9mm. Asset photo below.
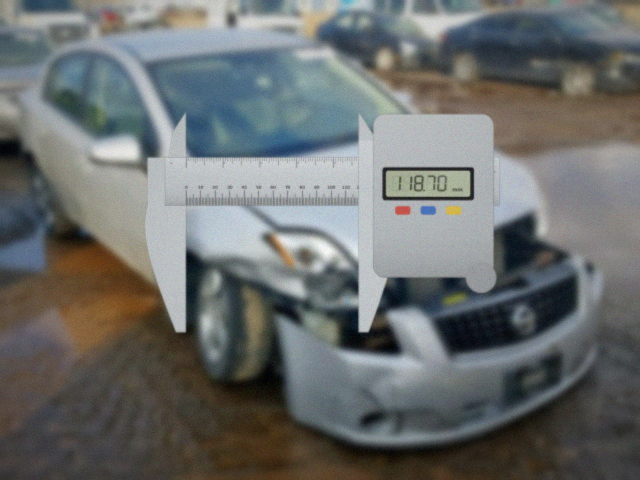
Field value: 118.70mm
